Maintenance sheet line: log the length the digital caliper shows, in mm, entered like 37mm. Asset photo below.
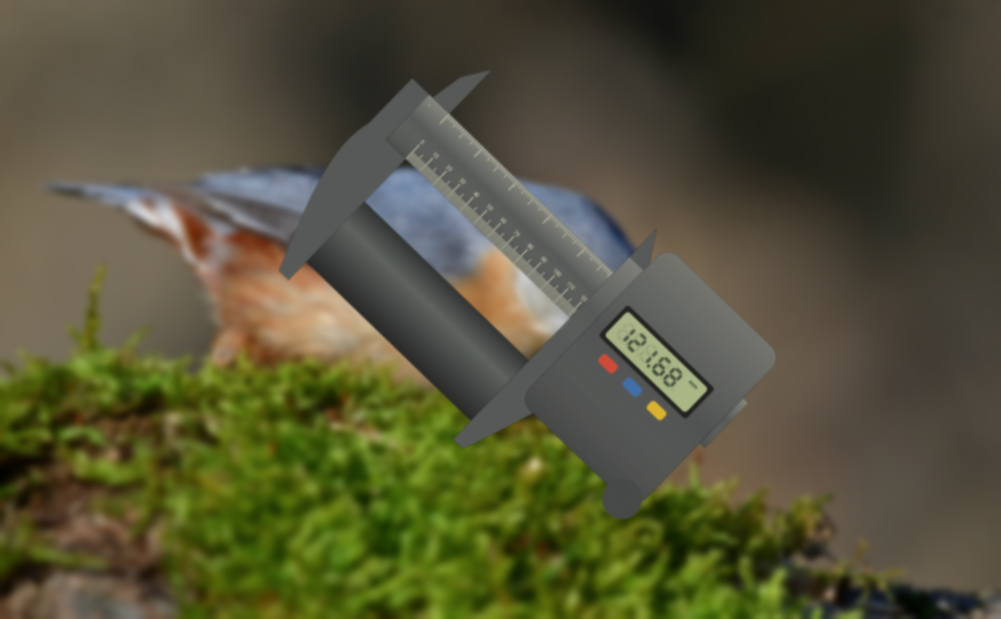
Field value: 121.68mm
